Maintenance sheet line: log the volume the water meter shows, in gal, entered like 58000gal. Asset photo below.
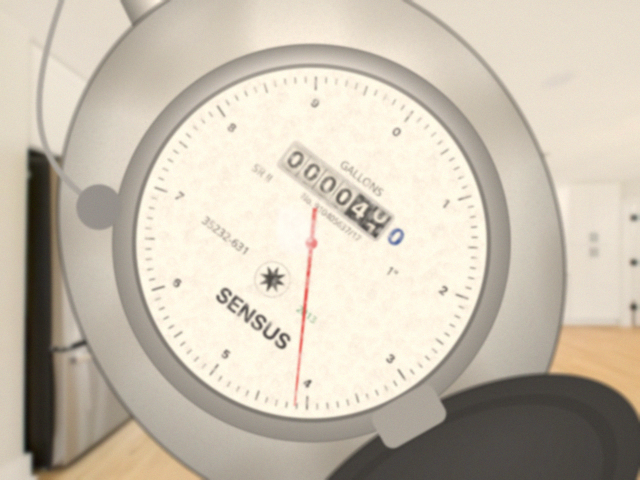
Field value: 404.1gal
